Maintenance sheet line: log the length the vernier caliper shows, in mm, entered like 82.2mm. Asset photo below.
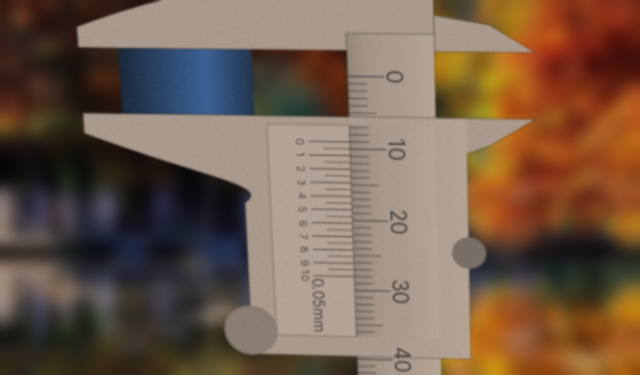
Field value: 9.0mm
